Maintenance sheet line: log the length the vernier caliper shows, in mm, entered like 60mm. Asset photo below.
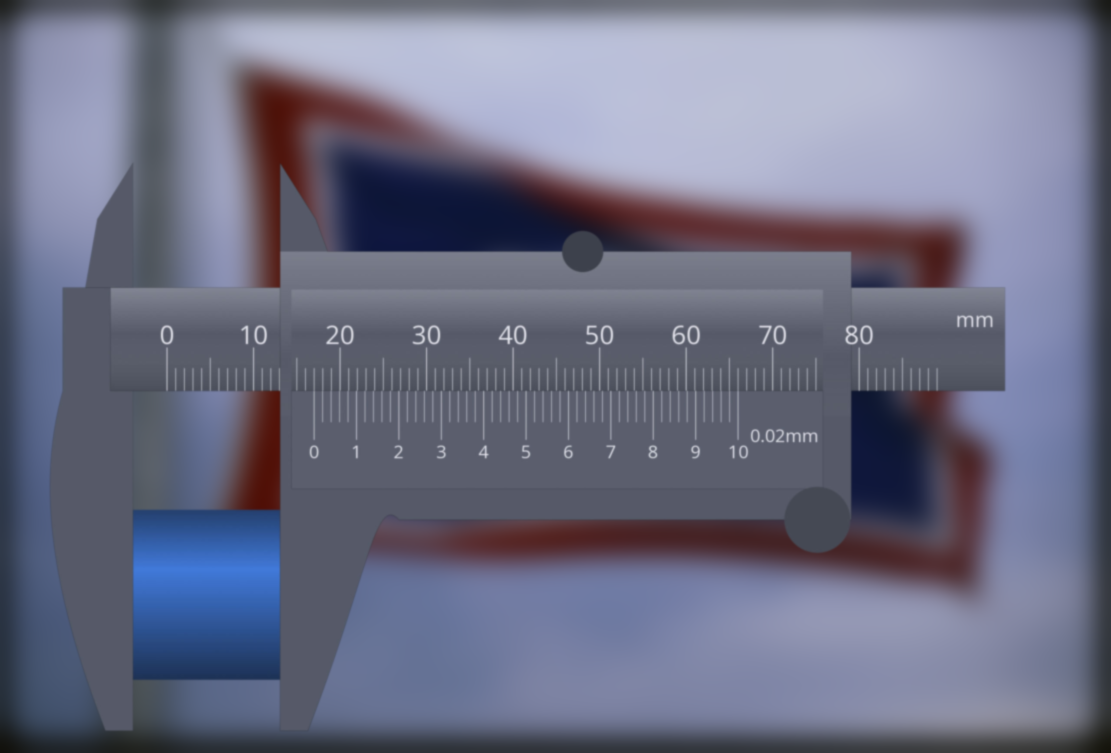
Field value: 17.0mm
